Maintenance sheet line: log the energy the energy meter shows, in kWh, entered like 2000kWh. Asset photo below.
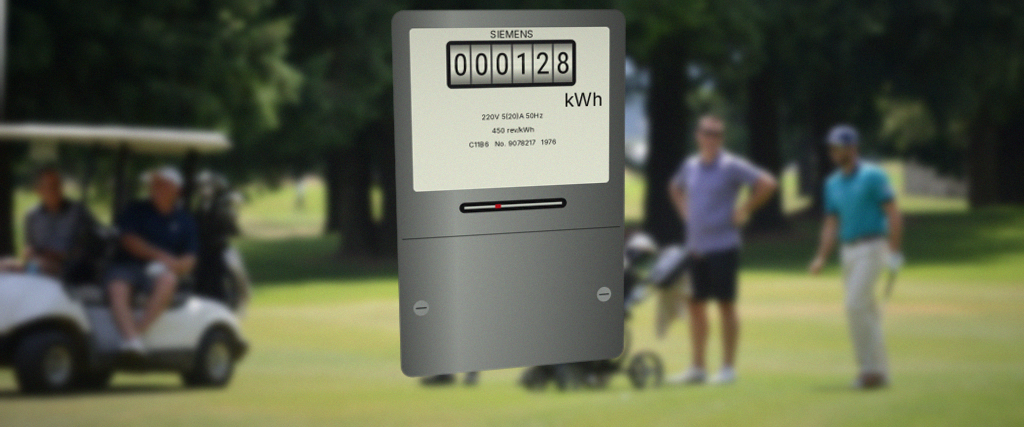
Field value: 128kWh
